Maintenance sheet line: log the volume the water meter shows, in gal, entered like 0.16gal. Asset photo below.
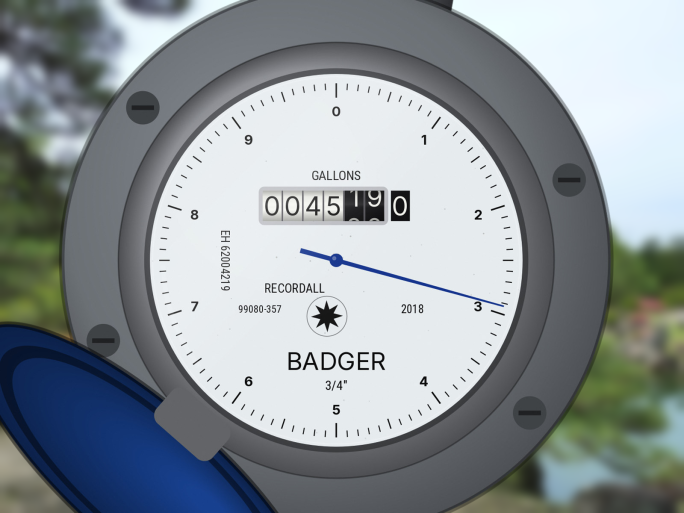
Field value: 45192.9gal
